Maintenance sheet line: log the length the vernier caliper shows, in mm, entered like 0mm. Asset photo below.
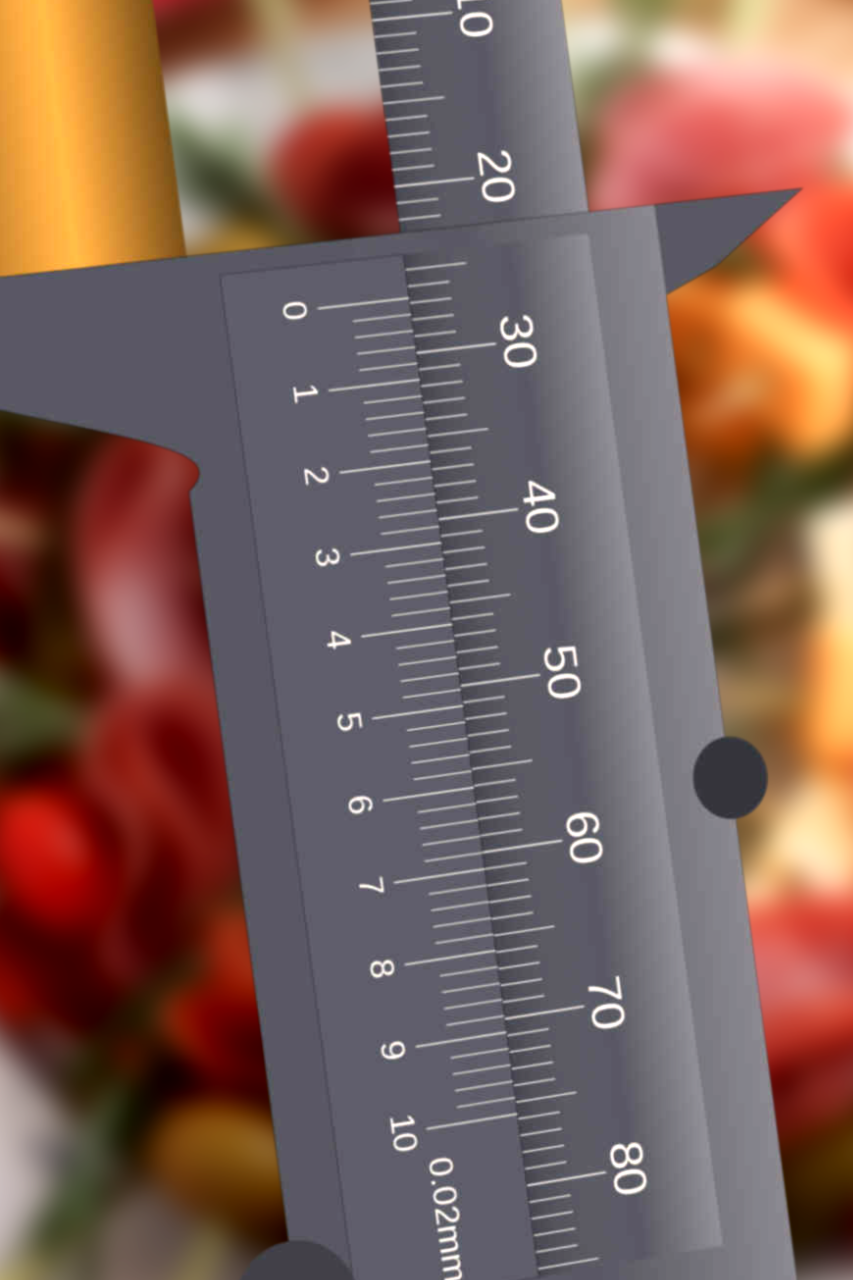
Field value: 26.7mm
